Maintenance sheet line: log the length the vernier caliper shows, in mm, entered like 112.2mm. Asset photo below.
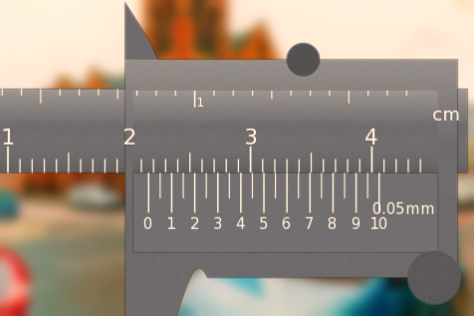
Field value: 21.6mm
